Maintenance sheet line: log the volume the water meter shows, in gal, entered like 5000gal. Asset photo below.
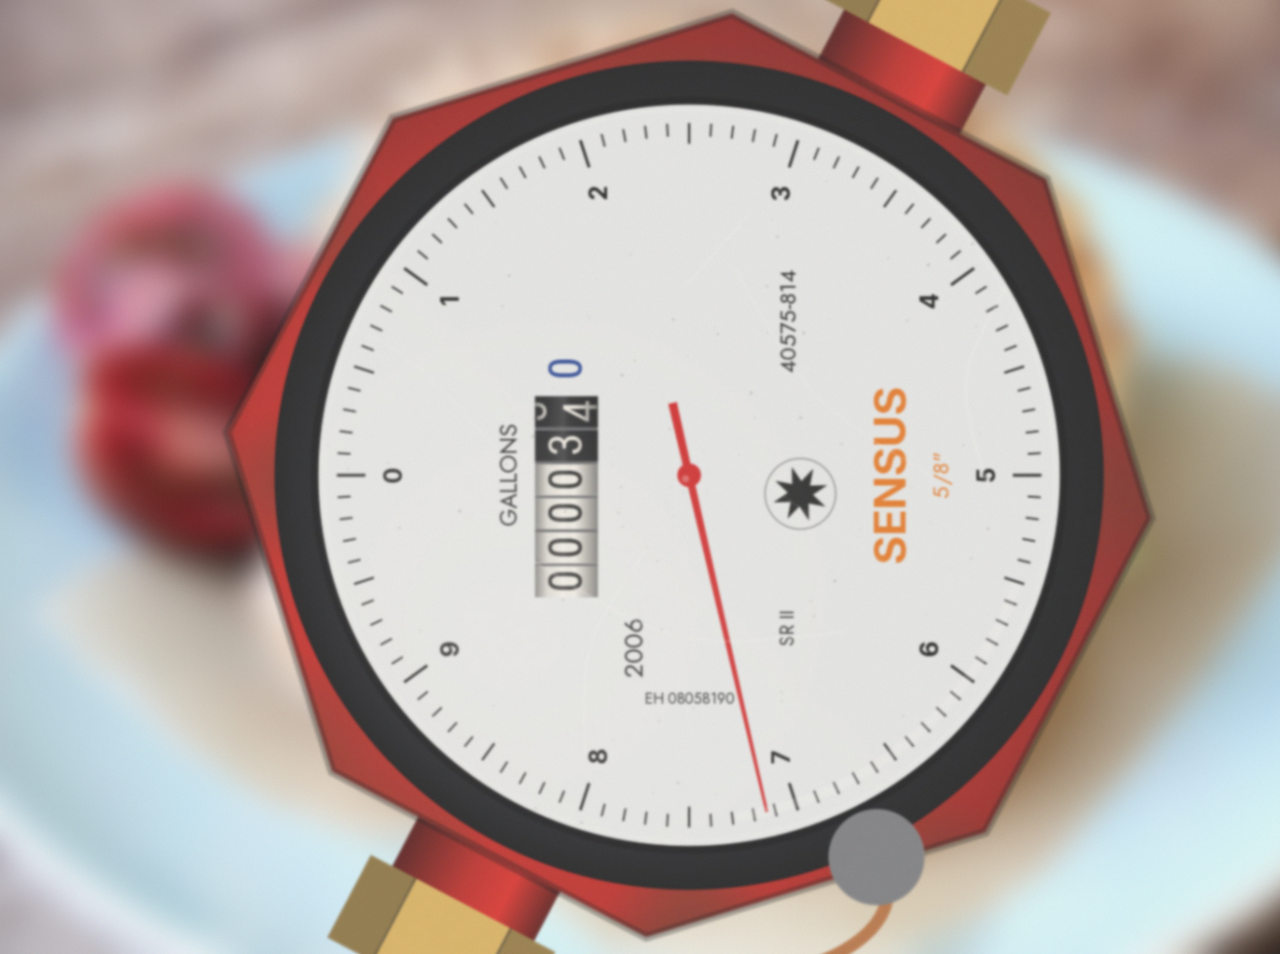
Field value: 337.1gal
